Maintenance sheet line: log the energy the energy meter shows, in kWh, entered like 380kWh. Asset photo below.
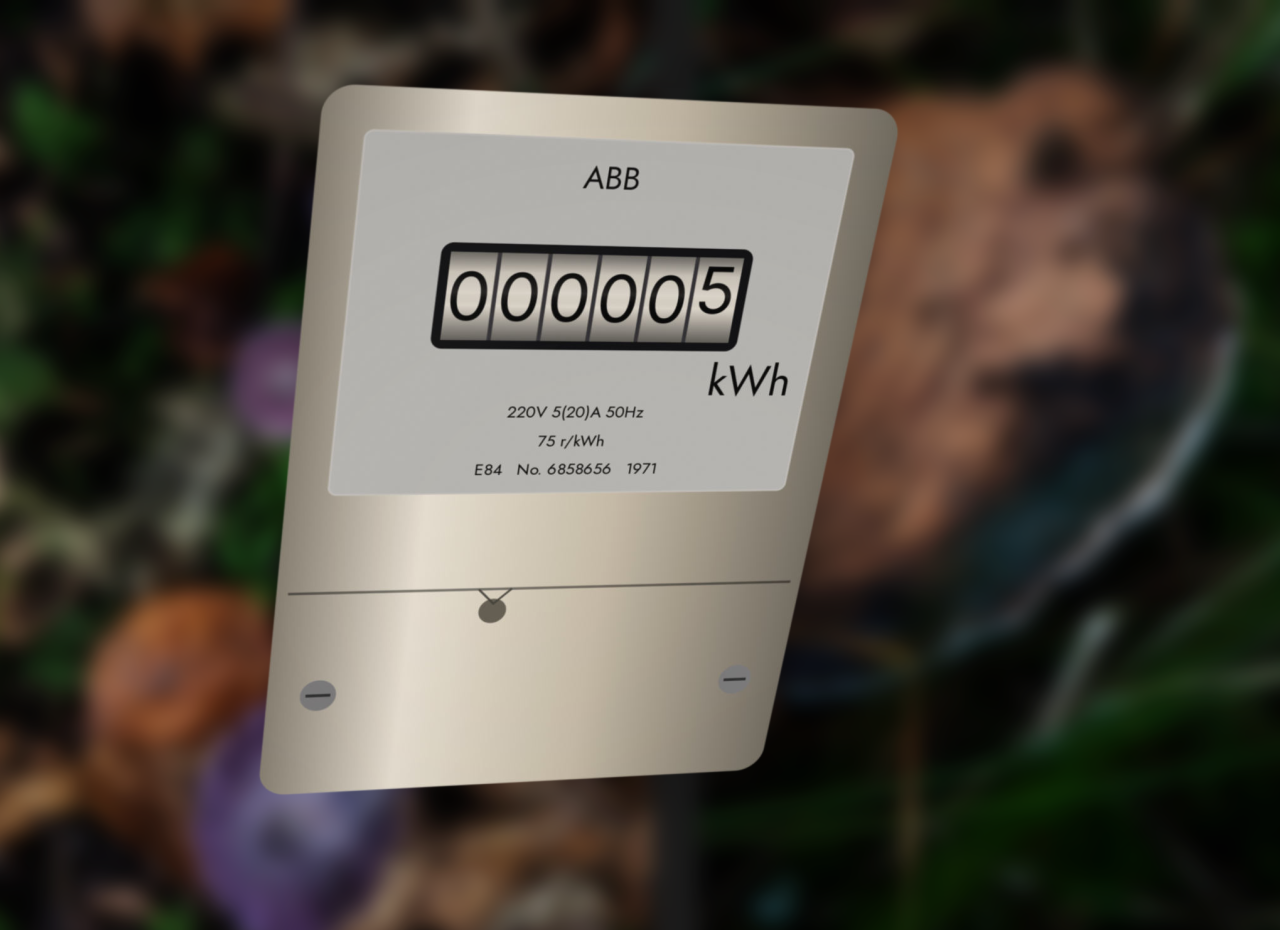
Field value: 5kWh
